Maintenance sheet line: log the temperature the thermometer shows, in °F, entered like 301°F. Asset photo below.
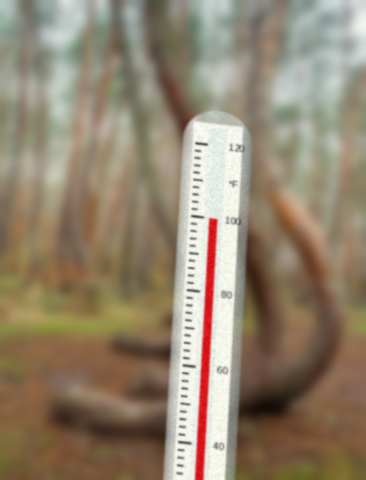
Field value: 100°F
